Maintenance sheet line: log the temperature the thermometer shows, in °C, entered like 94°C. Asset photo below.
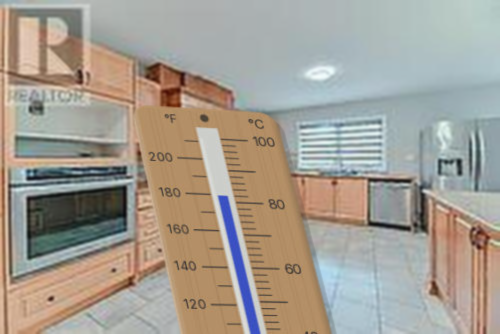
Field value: 82°C
